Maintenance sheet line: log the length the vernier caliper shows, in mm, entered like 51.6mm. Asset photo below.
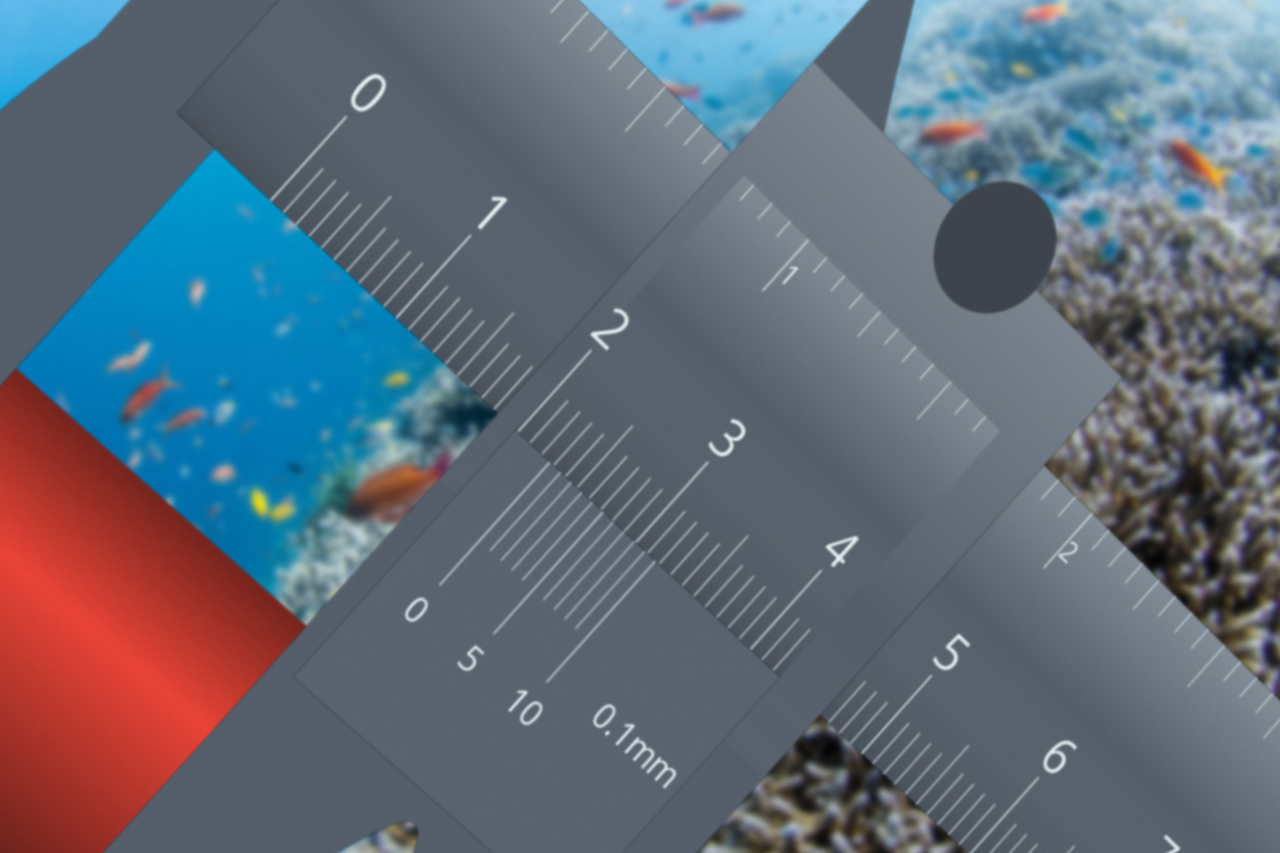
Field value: 22.7mm
